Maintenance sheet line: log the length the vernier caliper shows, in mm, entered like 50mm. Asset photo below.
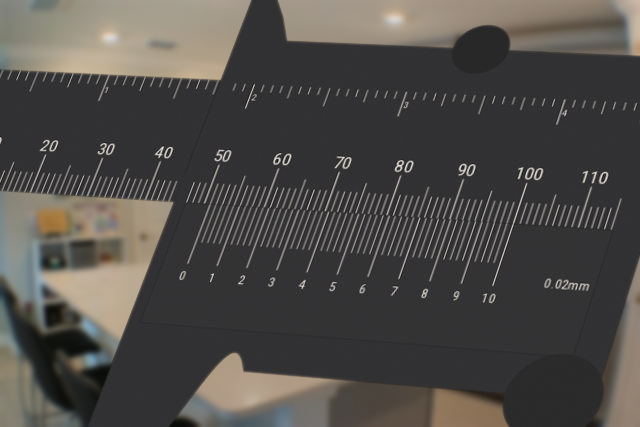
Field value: 51.0mm
